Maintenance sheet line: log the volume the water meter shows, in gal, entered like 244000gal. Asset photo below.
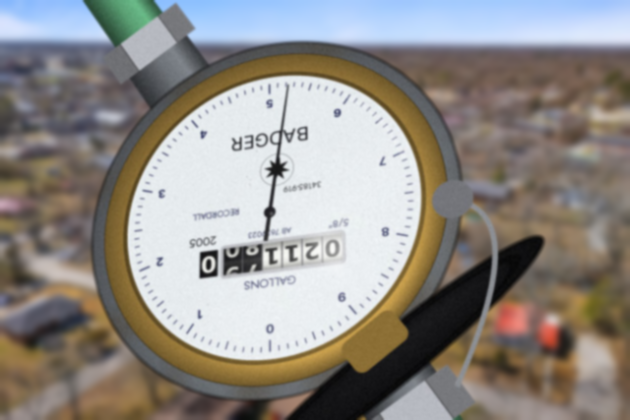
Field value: 211795.2gal
